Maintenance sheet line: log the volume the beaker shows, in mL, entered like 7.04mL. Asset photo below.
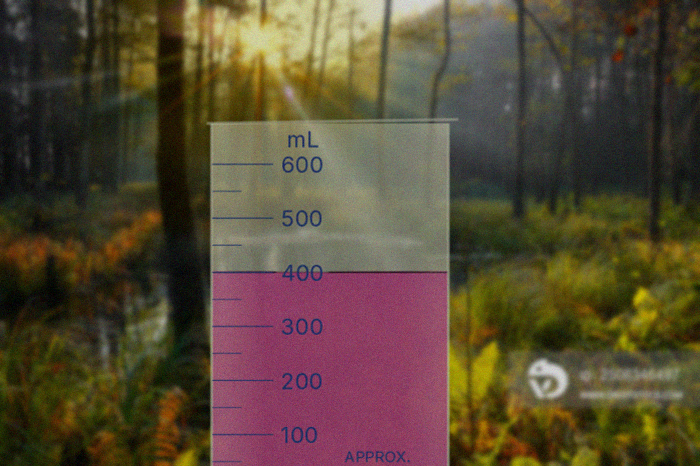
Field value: 400mL
